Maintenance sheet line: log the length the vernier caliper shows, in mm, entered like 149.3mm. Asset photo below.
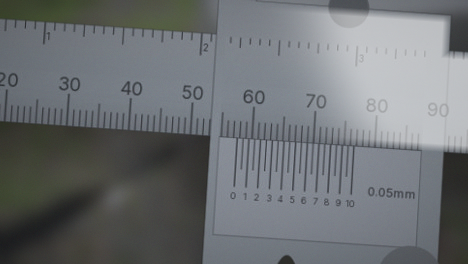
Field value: 57.6mm
